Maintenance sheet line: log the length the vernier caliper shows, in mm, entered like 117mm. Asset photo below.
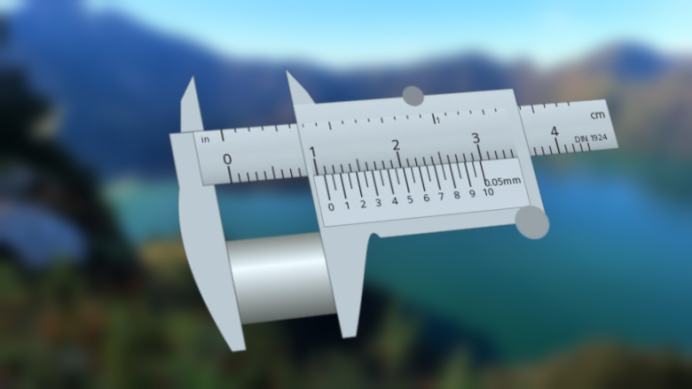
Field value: 10.8mm
